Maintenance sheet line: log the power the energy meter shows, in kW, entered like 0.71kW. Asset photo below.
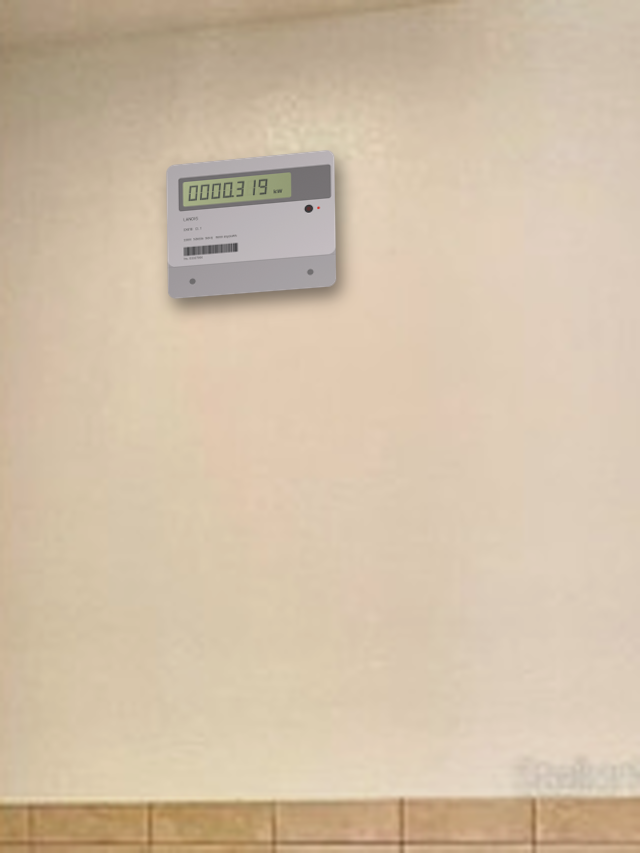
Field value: 0.319kW
